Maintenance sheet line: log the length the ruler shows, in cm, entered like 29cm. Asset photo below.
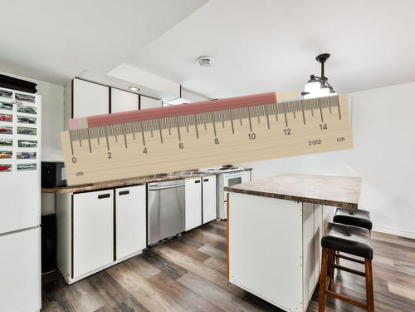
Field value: 13.5cm
